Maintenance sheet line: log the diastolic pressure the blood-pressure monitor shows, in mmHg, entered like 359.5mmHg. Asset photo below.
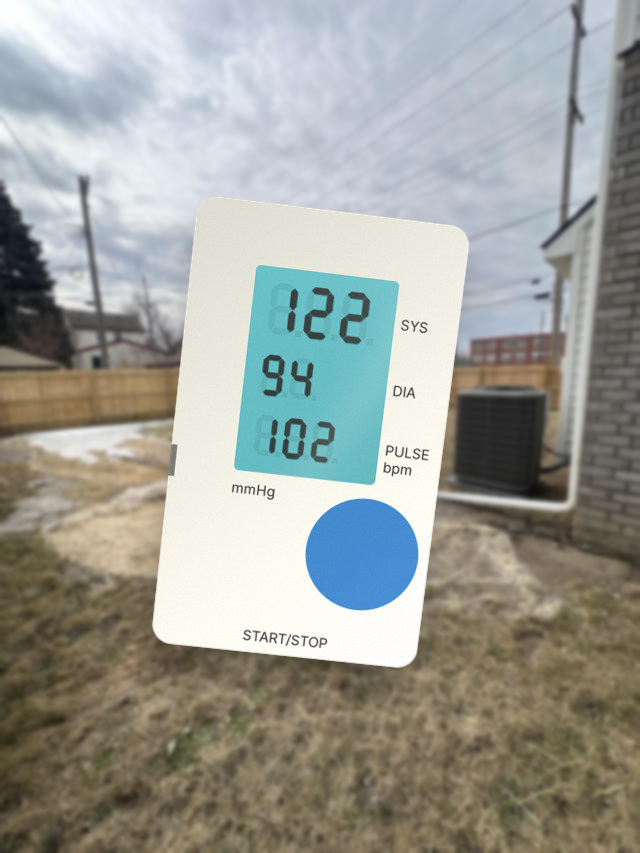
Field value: 94mmHg
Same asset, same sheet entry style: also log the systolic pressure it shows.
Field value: 122mmHg
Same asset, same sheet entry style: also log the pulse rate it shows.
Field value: 102bpm
